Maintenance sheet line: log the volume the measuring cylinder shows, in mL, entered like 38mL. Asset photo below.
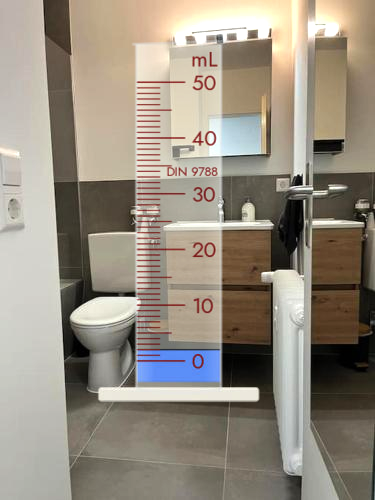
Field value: 2mL
